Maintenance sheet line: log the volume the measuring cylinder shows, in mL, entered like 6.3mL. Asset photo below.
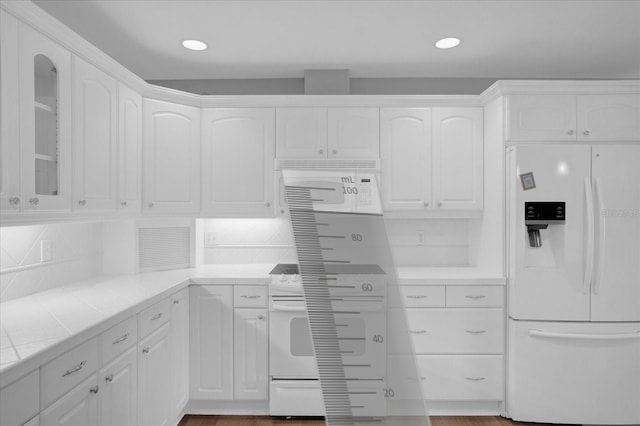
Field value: 90mL
